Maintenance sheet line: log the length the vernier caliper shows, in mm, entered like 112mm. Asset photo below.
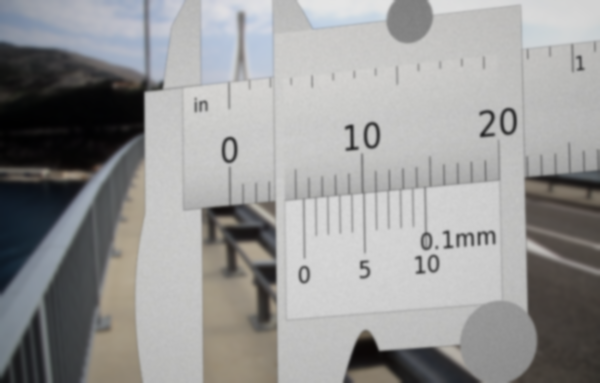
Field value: 5.6mm
